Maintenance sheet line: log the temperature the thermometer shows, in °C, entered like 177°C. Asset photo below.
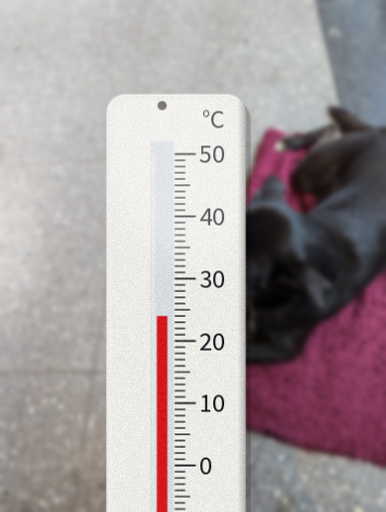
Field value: 24°C
